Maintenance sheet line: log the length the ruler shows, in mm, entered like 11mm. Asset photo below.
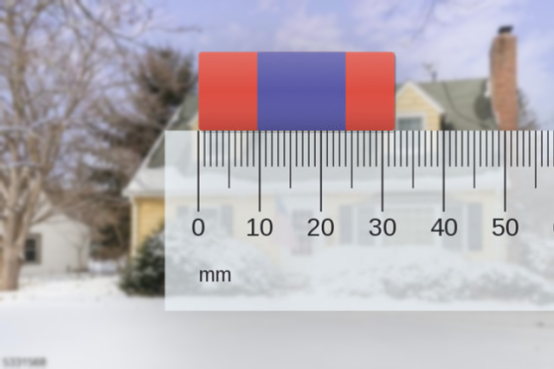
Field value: 32mm
